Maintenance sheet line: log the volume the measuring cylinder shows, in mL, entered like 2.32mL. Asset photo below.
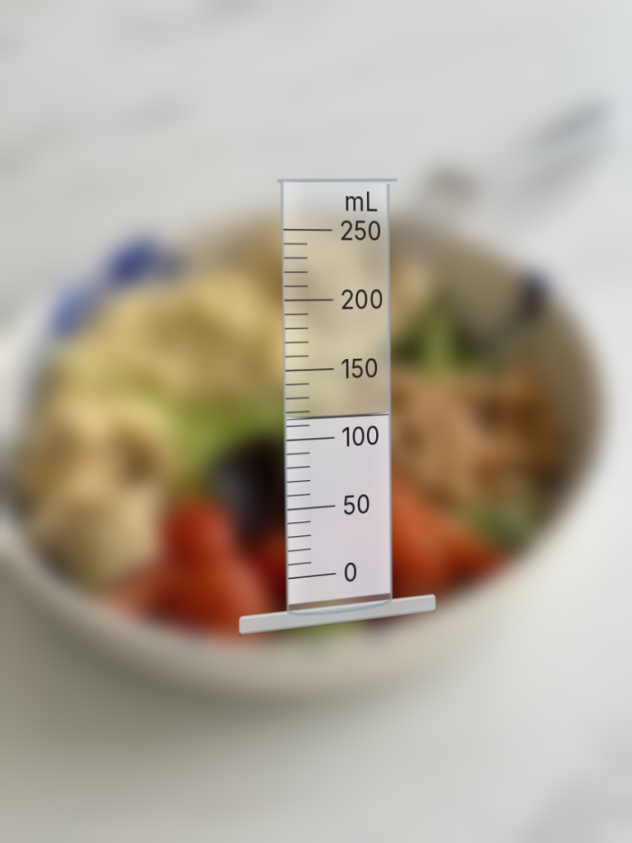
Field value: 115mL
